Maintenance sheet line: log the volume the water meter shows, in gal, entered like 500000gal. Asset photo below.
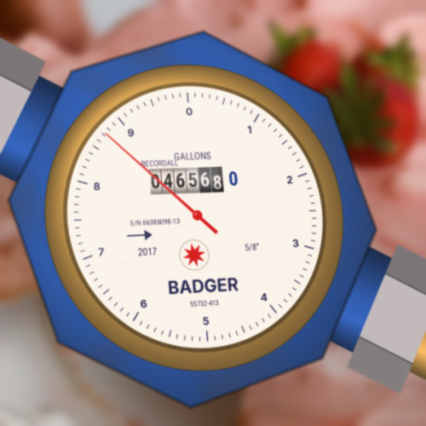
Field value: 465678.7gal
